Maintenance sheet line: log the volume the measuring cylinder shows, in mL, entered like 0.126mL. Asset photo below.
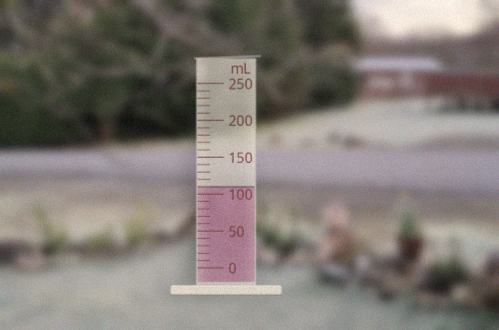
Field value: 110mL
